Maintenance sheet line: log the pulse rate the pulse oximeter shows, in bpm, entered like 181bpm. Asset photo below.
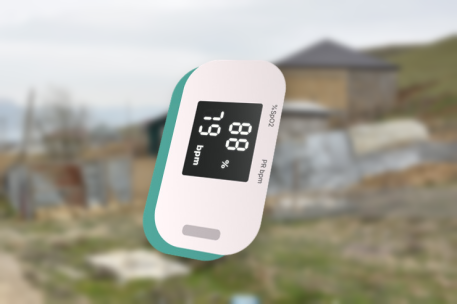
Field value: 79bpm
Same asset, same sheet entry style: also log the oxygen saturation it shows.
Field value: 88%
